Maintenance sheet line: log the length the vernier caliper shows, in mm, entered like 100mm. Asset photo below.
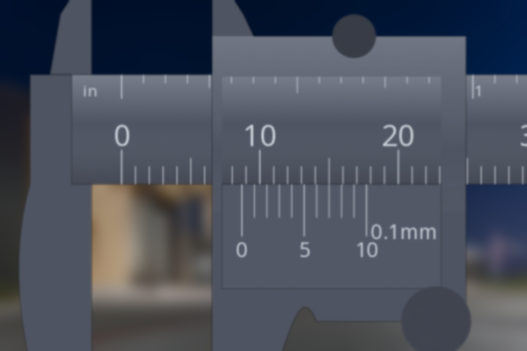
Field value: 8.7mm
